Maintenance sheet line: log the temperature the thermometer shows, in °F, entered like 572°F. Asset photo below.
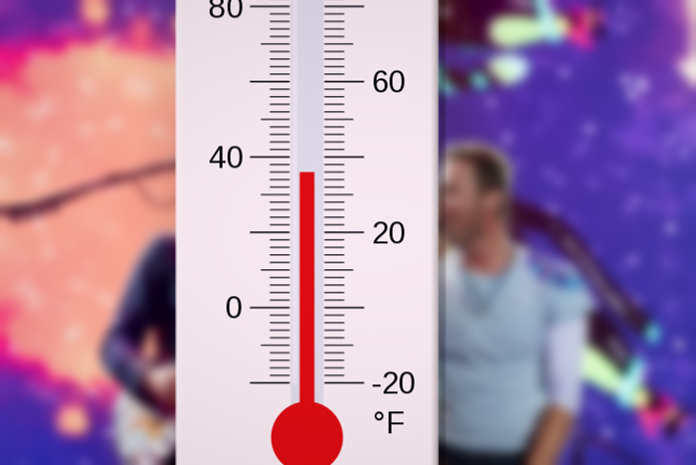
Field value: 36°F
